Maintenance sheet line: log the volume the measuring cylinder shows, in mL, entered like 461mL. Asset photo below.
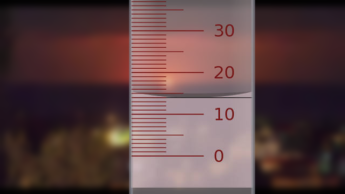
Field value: 14mL
